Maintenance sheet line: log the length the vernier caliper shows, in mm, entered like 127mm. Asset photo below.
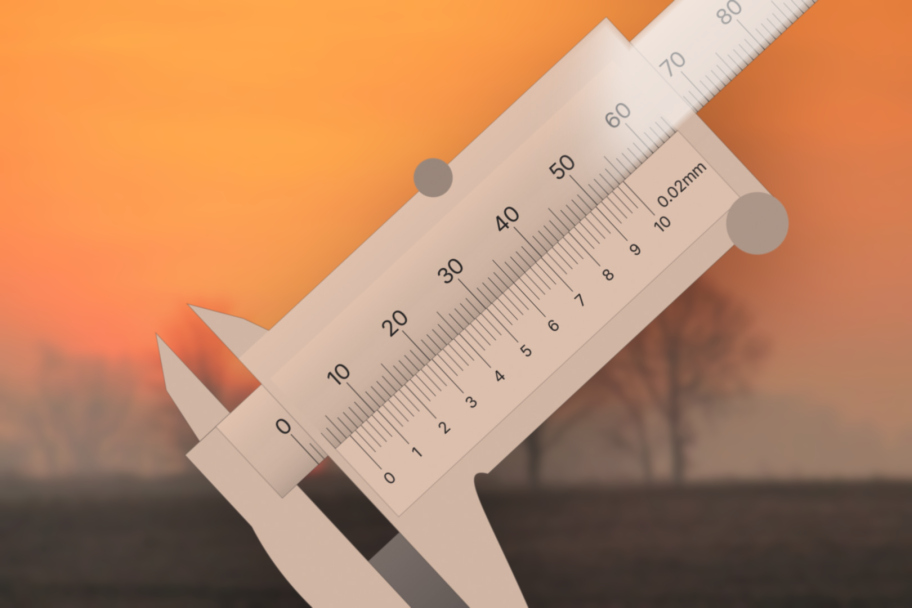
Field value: 5.6mm
